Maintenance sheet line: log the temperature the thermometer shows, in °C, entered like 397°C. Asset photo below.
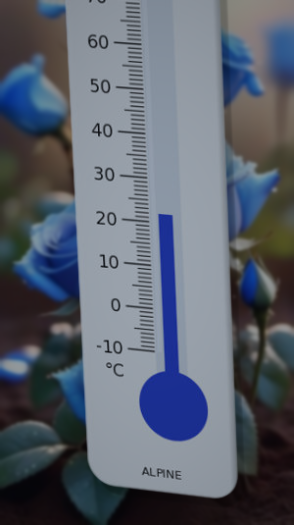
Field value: 22°C
